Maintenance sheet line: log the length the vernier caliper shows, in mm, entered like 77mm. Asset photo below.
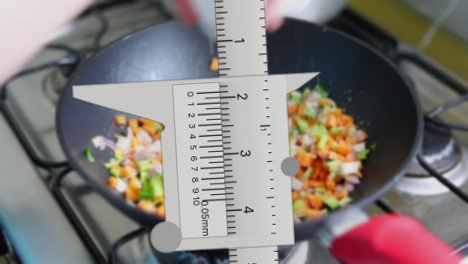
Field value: 19.0mm
